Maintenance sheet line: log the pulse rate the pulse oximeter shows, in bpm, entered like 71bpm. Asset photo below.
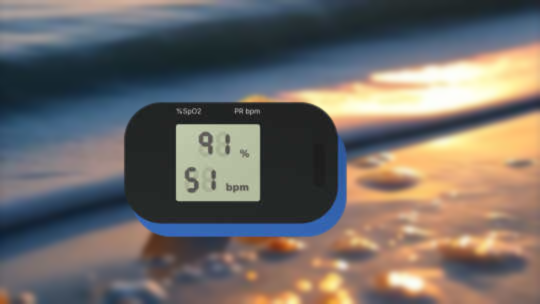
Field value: 51bpm
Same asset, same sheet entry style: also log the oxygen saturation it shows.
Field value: 91%
